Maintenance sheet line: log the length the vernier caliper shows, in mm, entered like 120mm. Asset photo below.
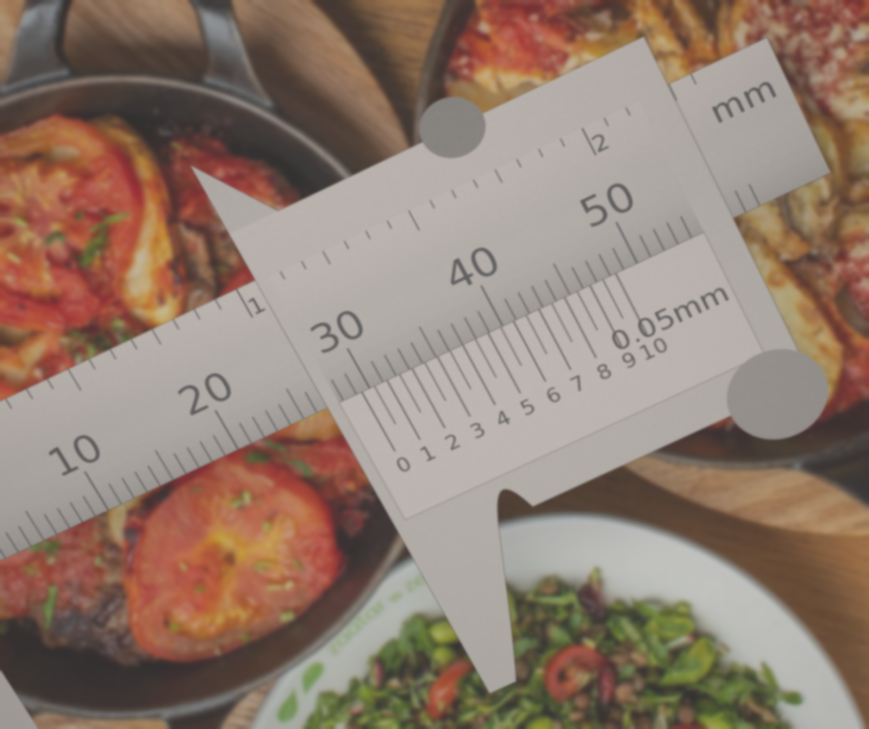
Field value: 29.4mm
